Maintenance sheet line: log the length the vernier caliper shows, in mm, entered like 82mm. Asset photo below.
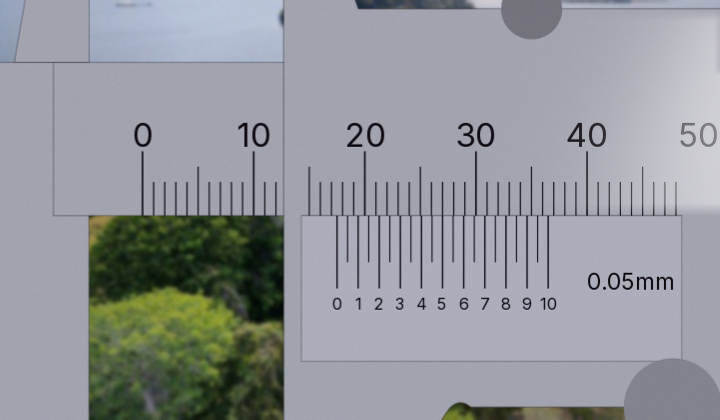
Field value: 17.5mm
